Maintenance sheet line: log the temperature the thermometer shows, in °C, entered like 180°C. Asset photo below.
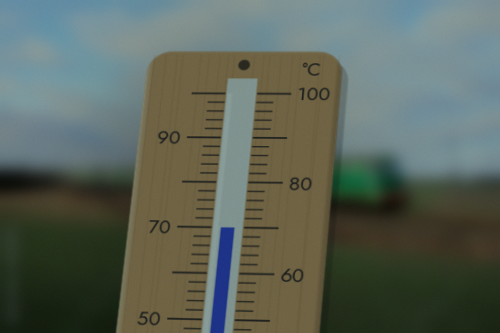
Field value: 70°C
